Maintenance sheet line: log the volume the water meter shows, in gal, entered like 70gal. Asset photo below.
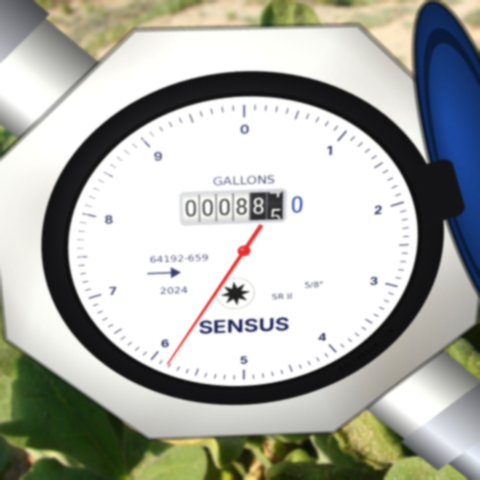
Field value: 8845.8gal
